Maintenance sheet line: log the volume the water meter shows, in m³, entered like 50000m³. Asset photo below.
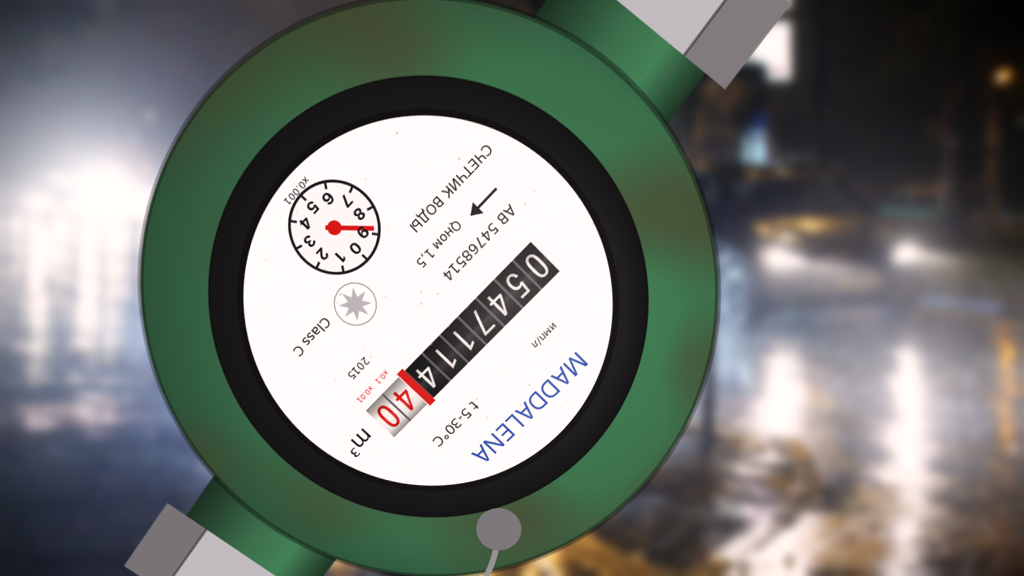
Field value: 547114.408m³
